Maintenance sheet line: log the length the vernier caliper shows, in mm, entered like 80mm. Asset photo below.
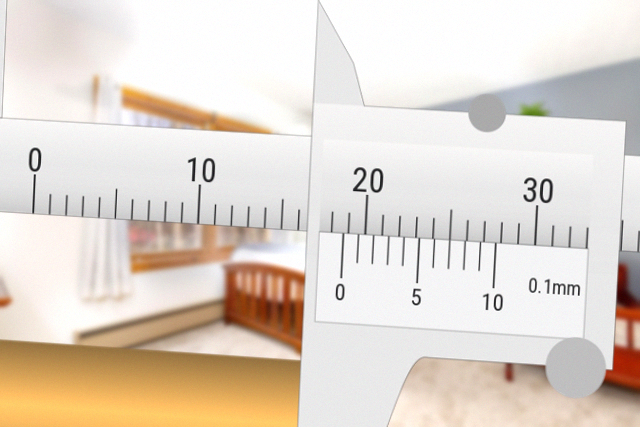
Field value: 18.7mm
